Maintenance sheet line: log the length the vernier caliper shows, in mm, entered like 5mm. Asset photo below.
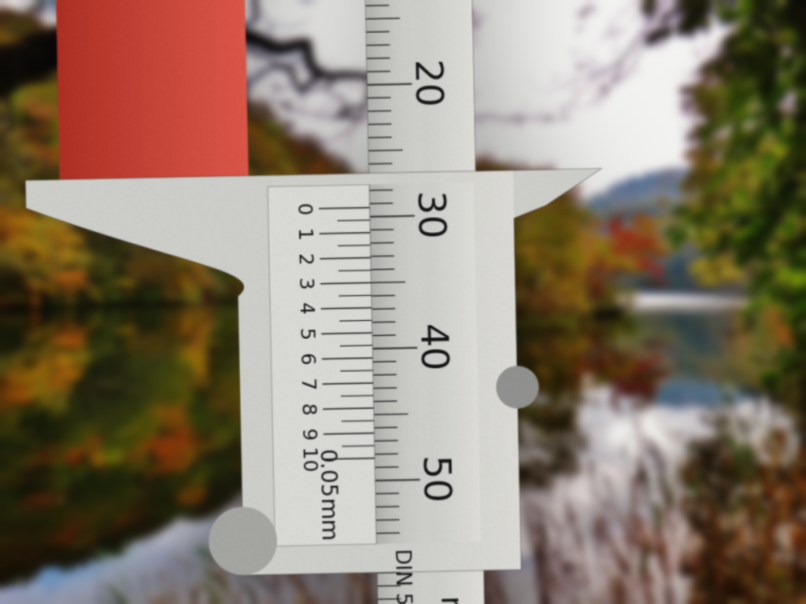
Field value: 29.3mm
